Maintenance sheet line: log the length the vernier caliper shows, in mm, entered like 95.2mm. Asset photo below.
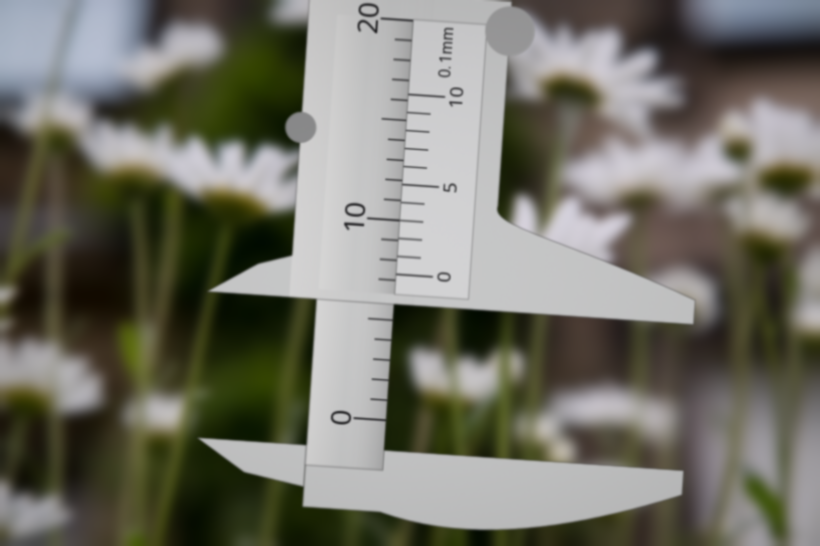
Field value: 7.3mm
